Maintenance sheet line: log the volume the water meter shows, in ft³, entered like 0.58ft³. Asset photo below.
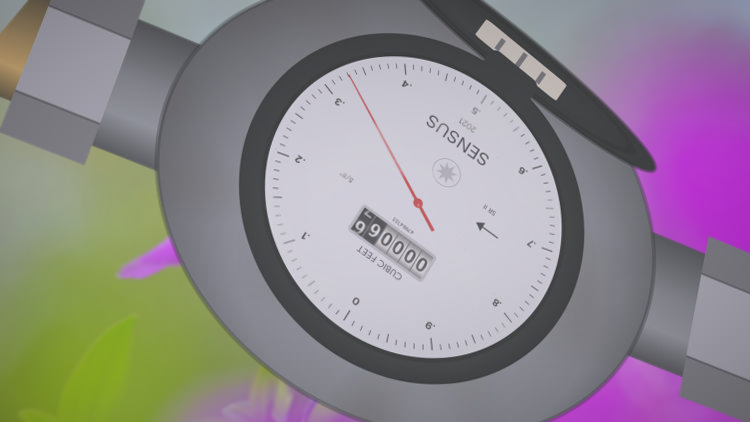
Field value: 66.33ft³
